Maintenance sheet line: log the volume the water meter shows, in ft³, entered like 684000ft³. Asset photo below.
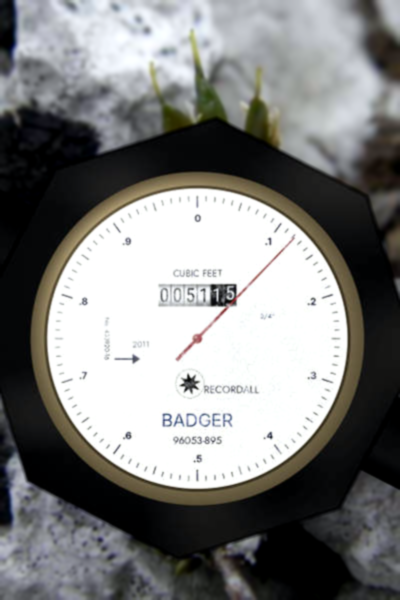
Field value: 5115.12ft³
